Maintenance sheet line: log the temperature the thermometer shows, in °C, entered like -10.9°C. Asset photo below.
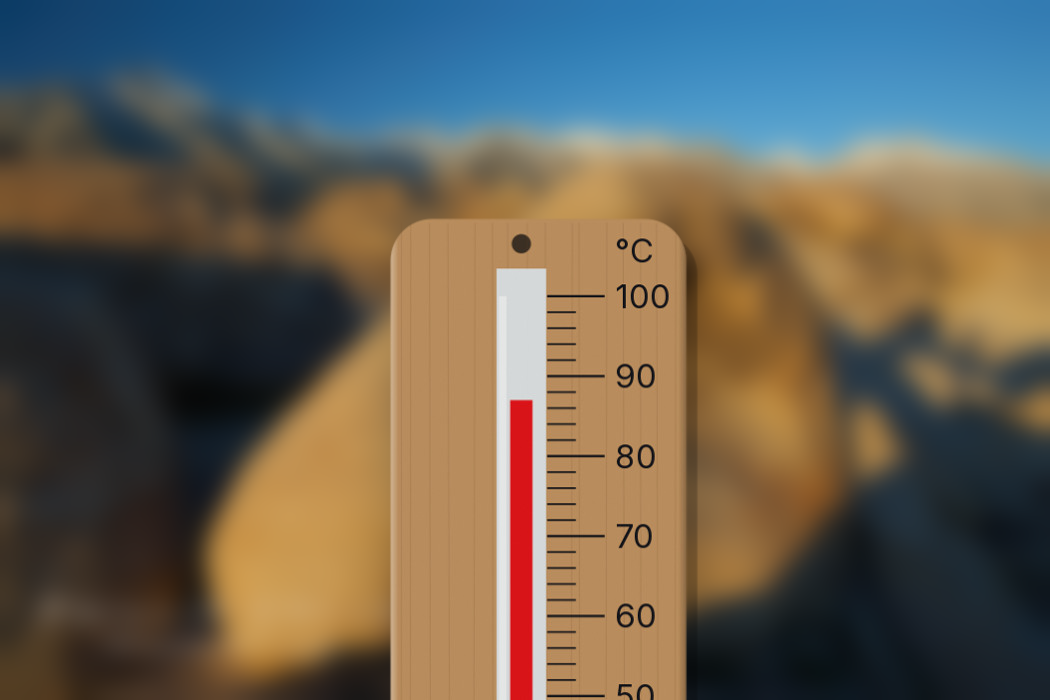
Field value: 87°C
